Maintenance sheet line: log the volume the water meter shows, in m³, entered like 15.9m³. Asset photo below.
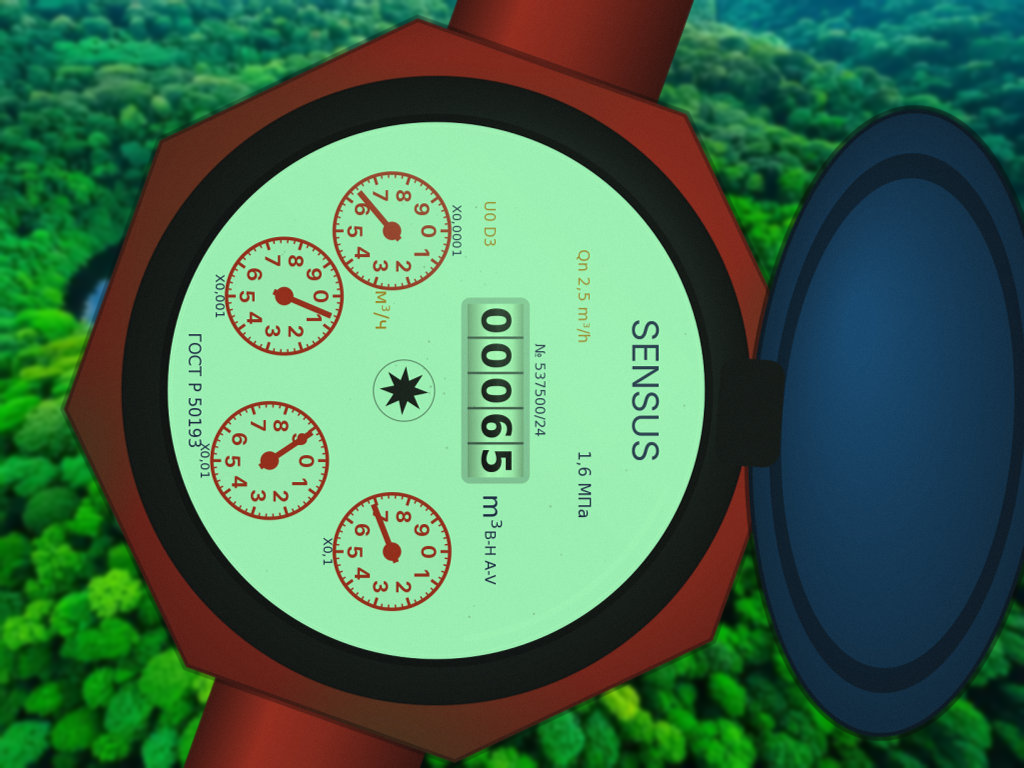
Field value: 65.6906m³
